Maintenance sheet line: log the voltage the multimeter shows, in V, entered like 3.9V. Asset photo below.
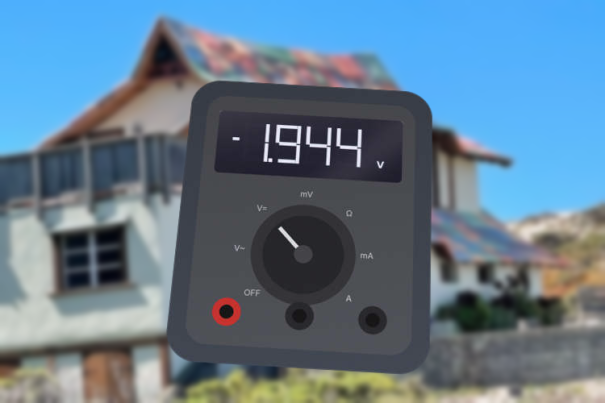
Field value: -1.944V
